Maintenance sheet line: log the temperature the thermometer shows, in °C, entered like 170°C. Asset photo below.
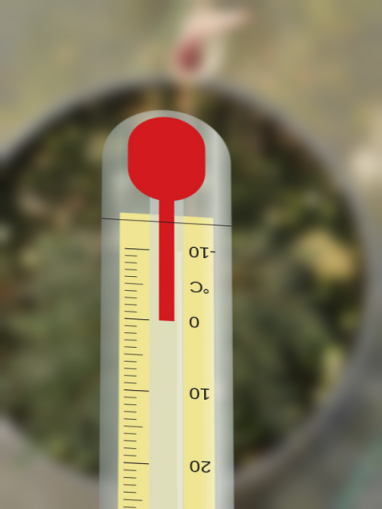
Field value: 0°C
